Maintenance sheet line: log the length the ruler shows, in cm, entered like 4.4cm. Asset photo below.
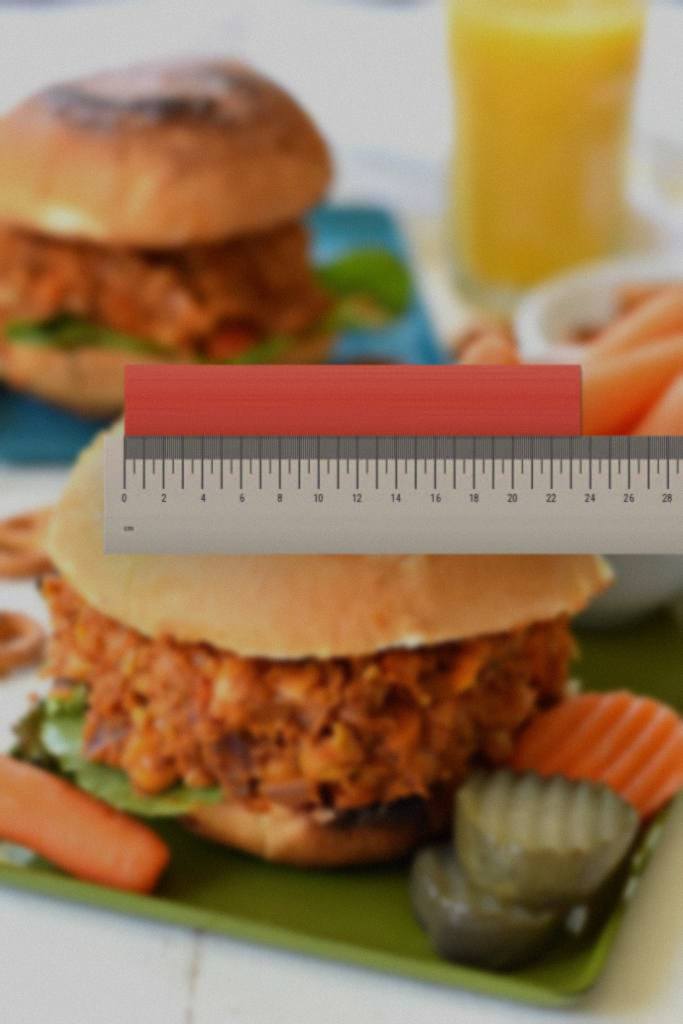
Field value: 23.5cm
